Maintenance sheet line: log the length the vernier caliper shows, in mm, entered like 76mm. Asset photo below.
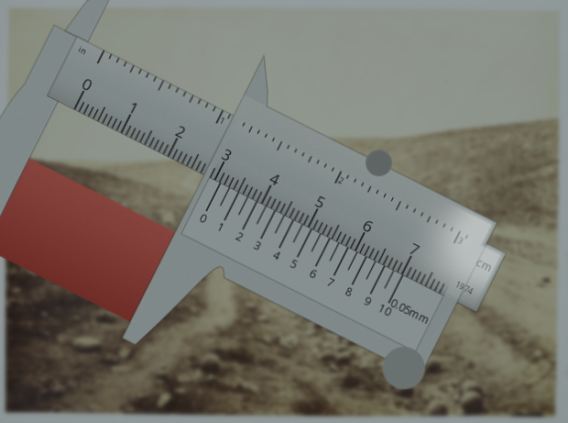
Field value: 31.2mm
